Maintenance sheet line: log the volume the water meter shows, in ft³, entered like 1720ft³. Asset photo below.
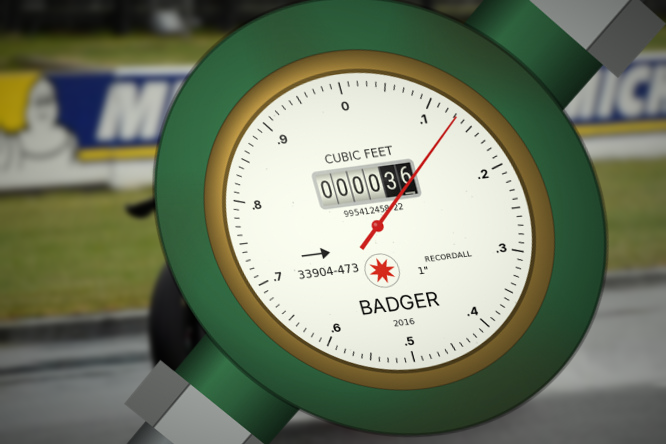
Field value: 36.13ft³
